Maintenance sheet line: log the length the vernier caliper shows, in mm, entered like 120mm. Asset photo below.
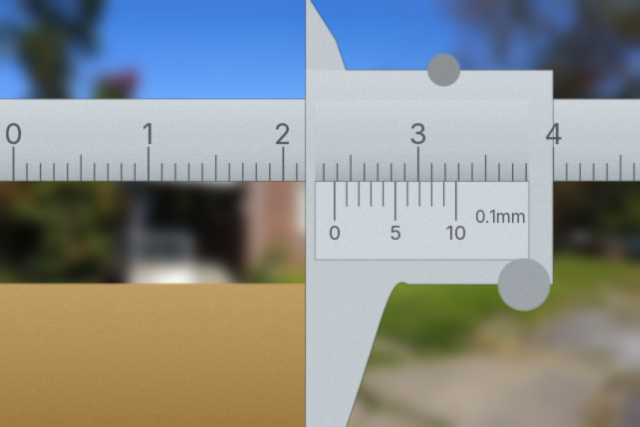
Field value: 23.8mm
